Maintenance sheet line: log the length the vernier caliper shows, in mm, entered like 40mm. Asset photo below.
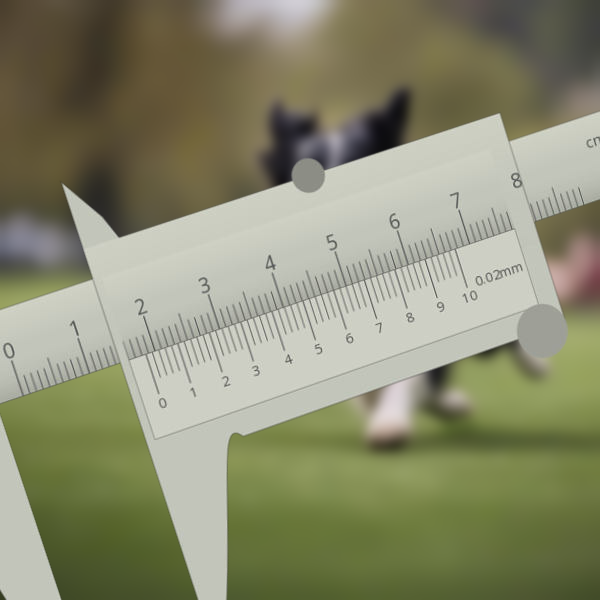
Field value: 18.6mm
